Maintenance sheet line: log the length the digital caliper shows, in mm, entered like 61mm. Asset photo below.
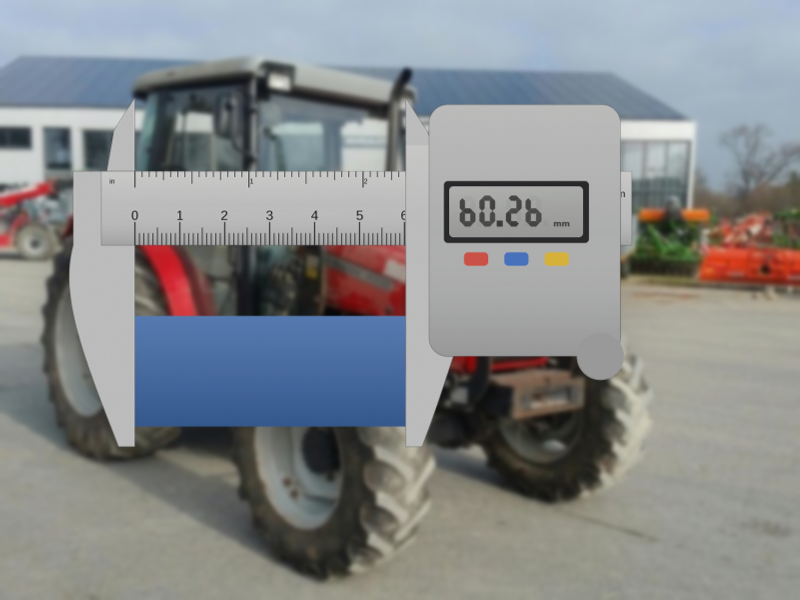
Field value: 60.26mm
